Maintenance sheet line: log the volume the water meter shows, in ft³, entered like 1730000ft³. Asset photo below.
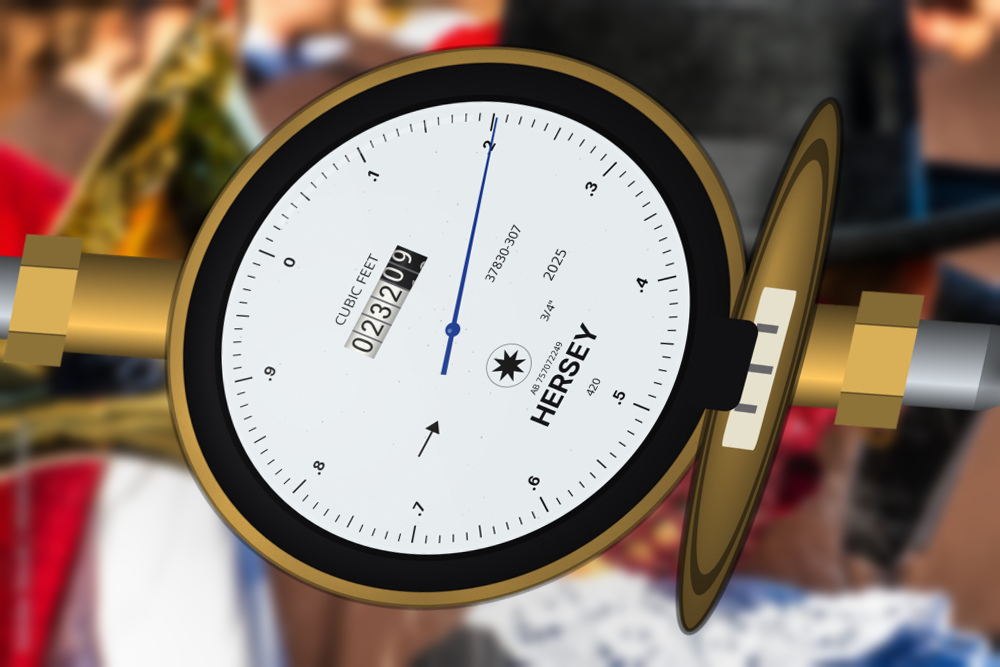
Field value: 23209.20ft³
